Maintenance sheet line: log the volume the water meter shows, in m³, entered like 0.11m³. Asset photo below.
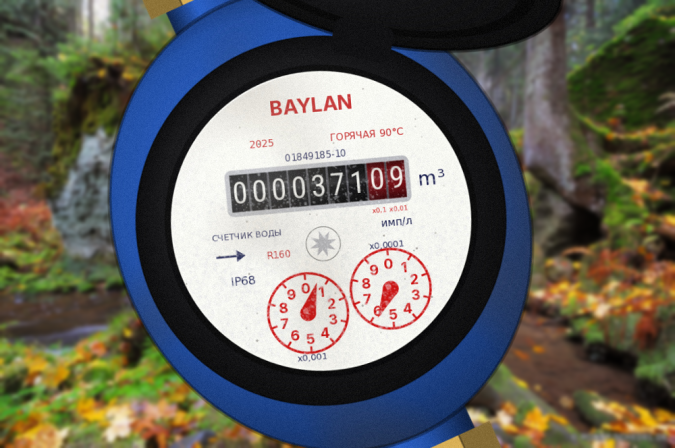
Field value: 371.0905m³
